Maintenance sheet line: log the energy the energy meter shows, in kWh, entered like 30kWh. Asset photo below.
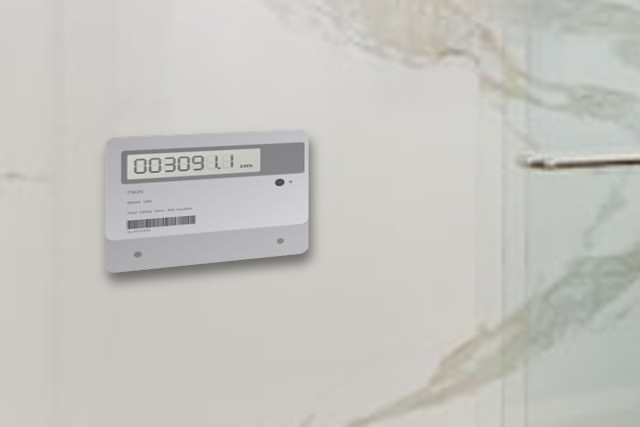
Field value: 3091.1kWh
